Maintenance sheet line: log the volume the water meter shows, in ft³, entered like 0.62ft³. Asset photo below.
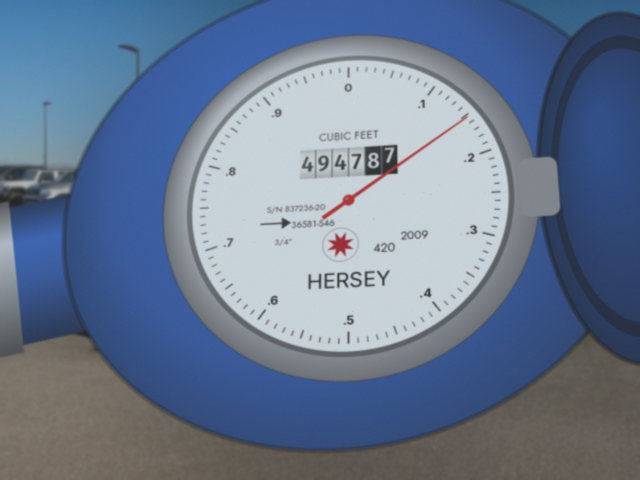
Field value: 494787.15ft³
